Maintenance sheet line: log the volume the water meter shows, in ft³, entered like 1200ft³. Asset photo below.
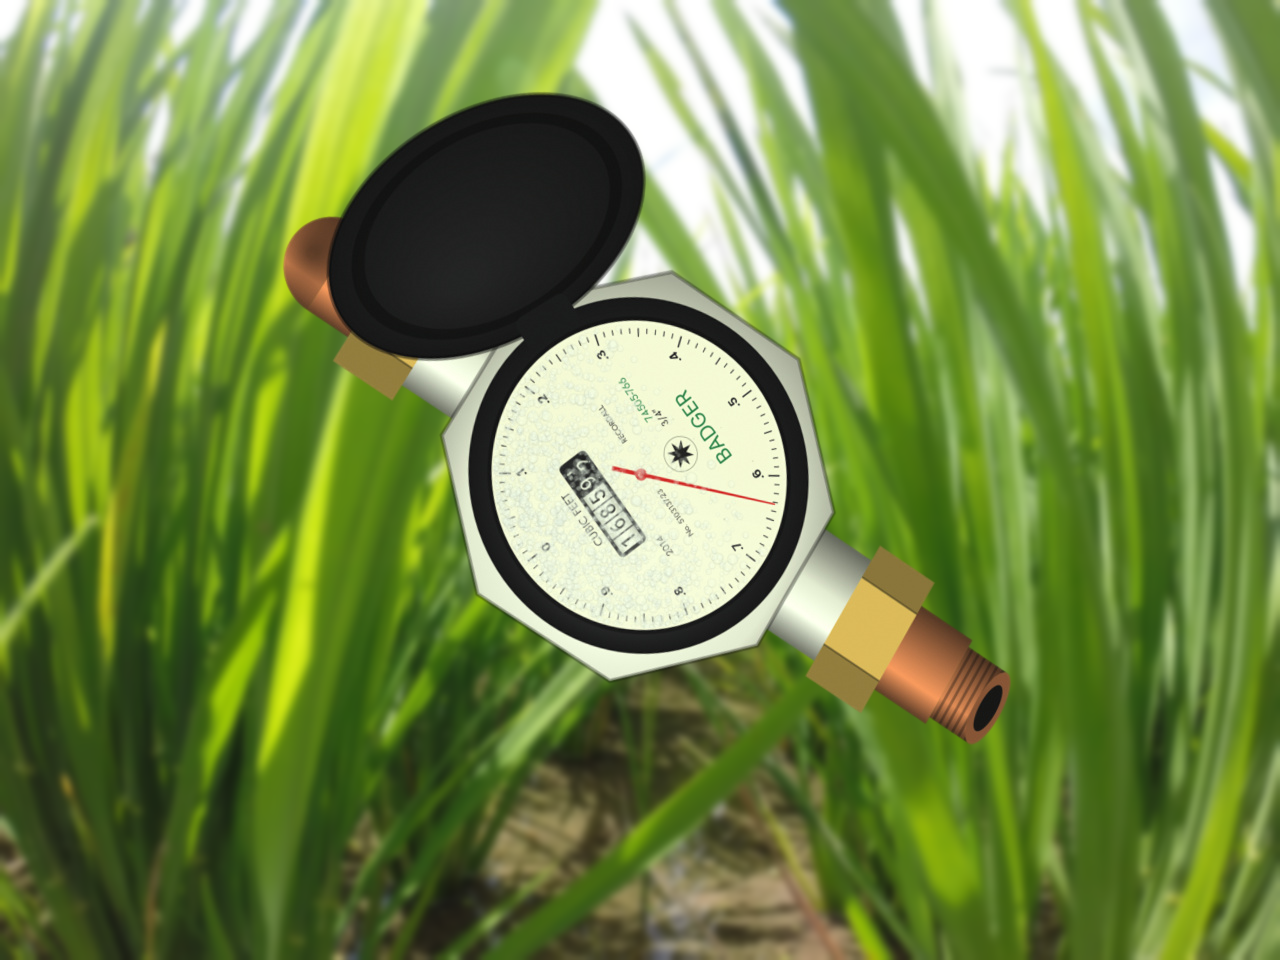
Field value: 168591.63ft³
